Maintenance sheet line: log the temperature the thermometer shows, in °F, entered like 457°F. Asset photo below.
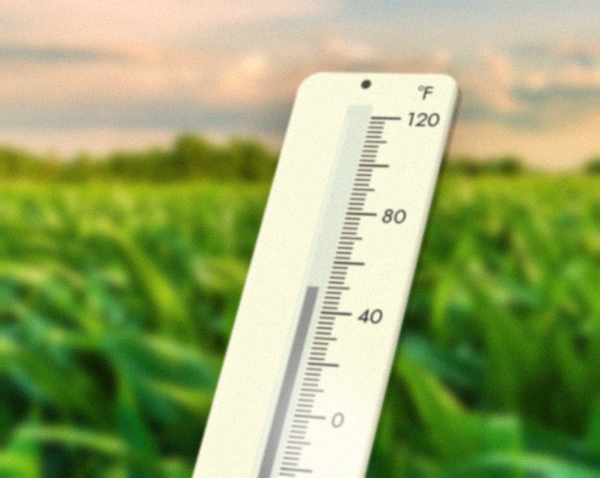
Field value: 50°F
